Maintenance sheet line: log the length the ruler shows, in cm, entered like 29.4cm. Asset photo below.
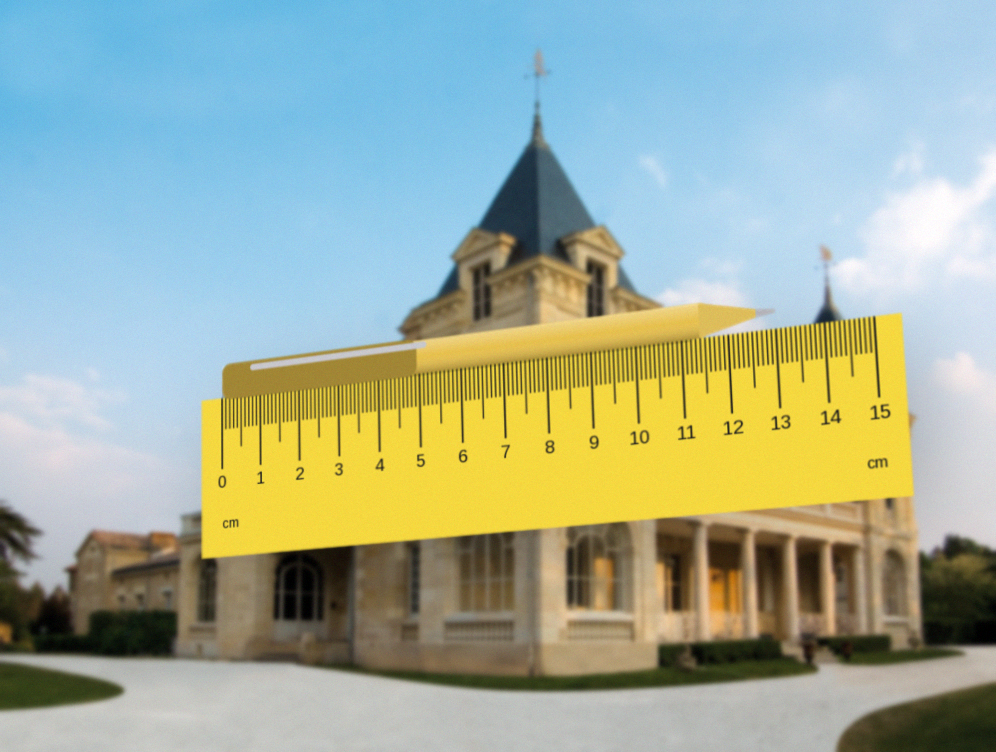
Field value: 13cm
